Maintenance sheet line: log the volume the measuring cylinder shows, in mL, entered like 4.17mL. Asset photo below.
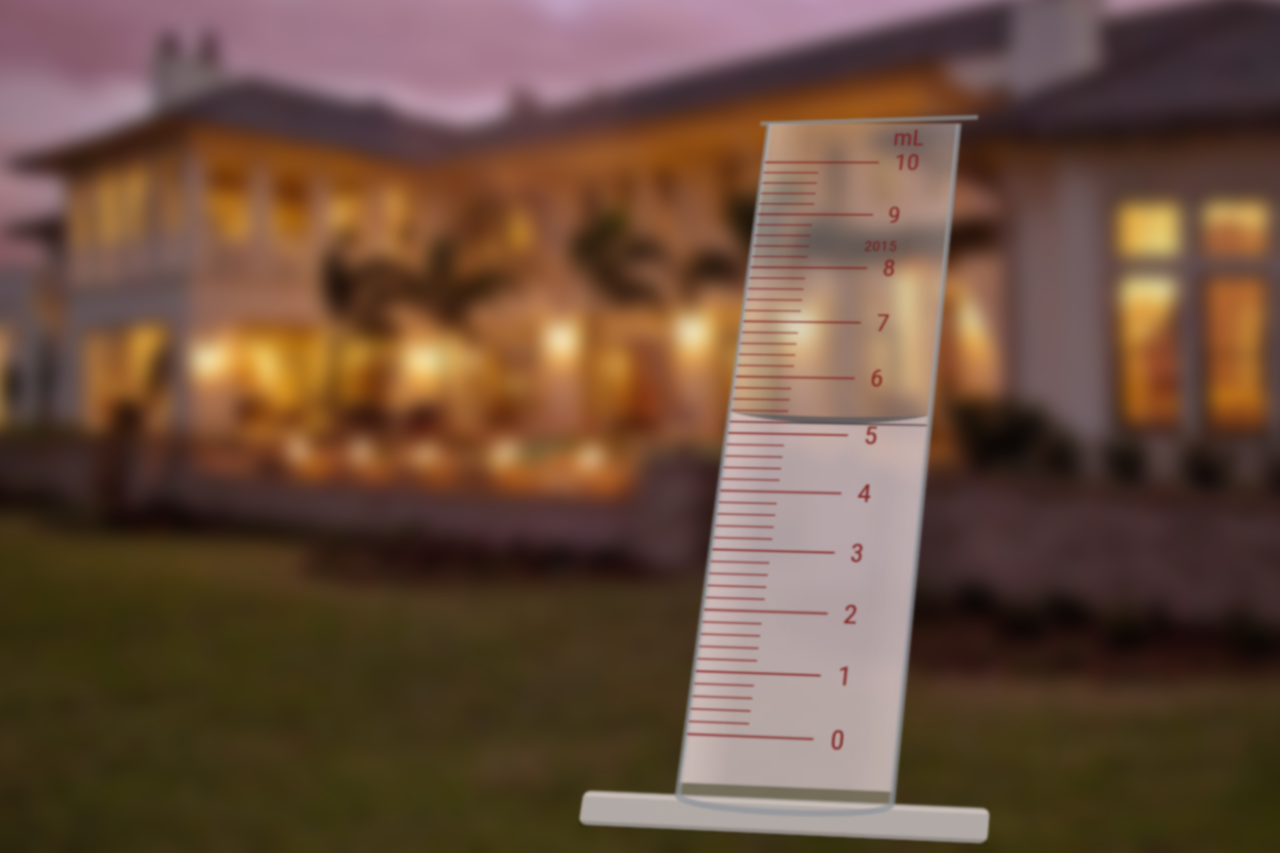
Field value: 5.2mL
